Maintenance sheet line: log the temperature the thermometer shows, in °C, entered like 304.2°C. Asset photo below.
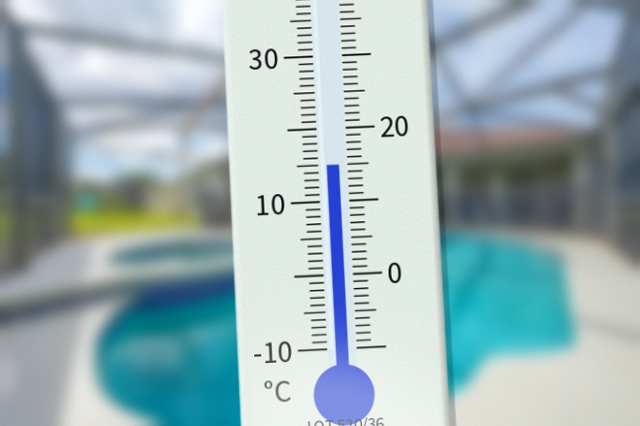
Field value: 15°C
